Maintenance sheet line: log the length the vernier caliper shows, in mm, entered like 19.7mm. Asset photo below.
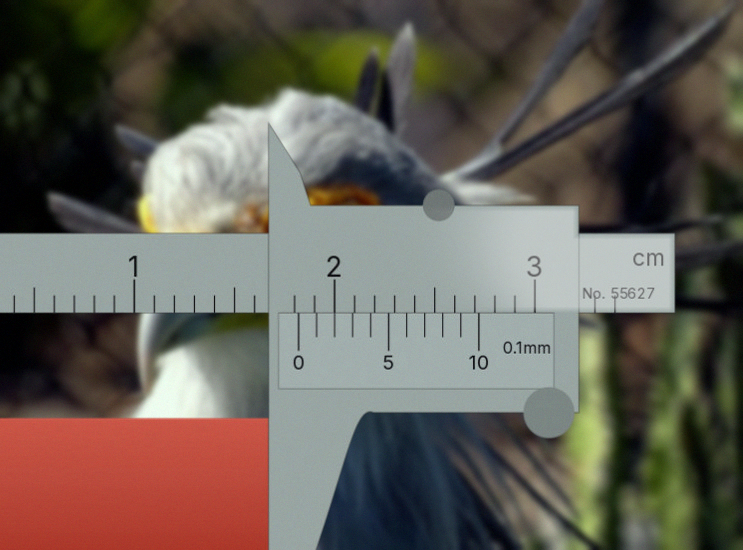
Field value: 18.2mm
